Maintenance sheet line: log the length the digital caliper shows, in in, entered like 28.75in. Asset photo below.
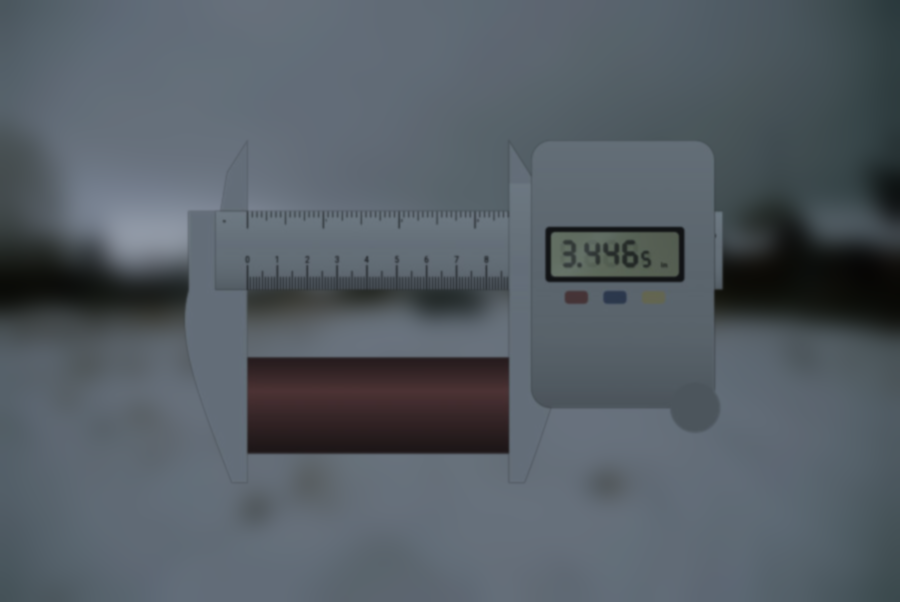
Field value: 3.4465in
